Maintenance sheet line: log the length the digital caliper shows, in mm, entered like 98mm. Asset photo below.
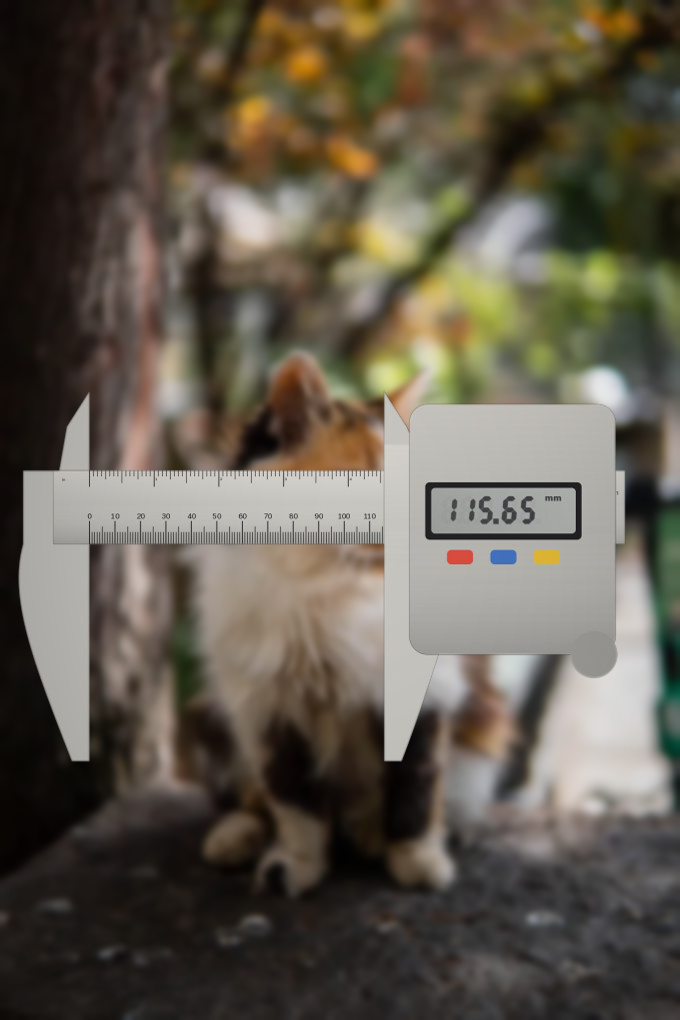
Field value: 115.65mm
